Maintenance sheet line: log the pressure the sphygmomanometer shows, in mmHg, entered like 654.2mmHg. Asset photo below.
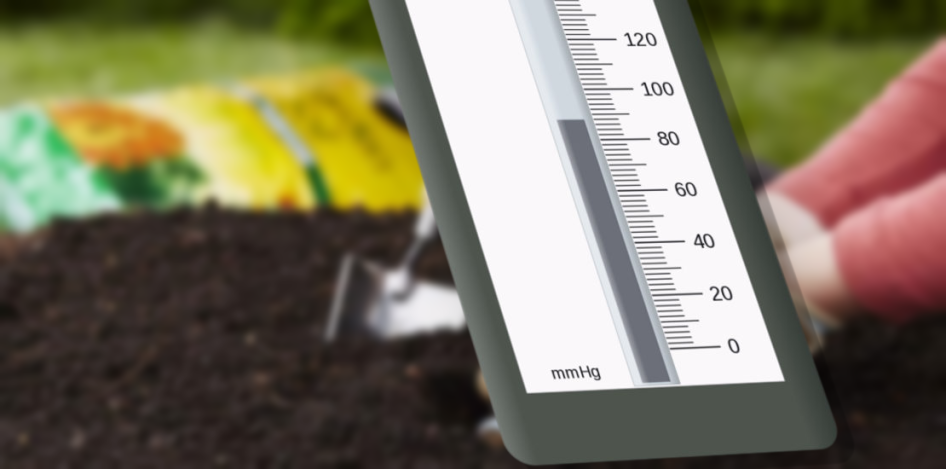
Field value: 88mmHg
